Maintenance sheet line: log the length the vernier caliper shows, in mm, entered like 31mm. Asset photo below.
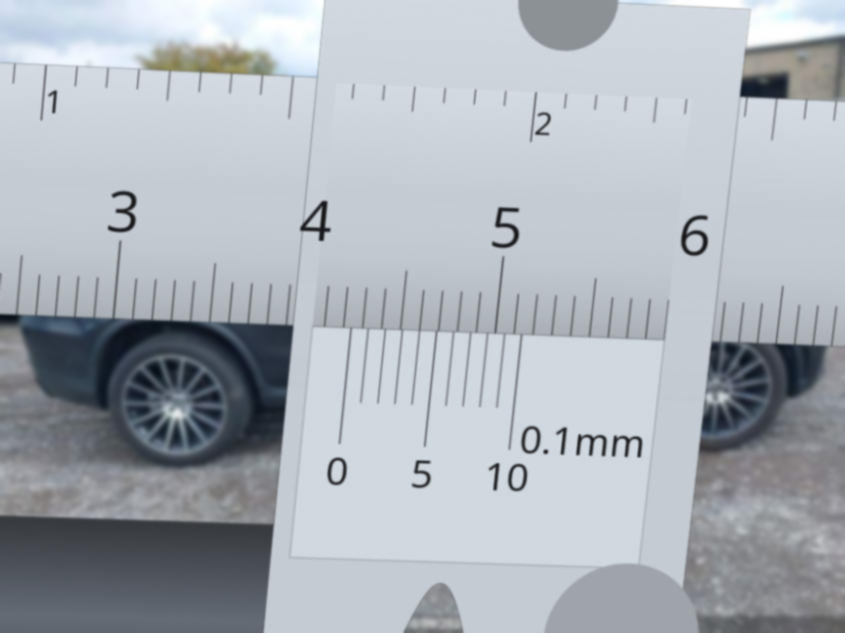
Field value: 42.4mm
